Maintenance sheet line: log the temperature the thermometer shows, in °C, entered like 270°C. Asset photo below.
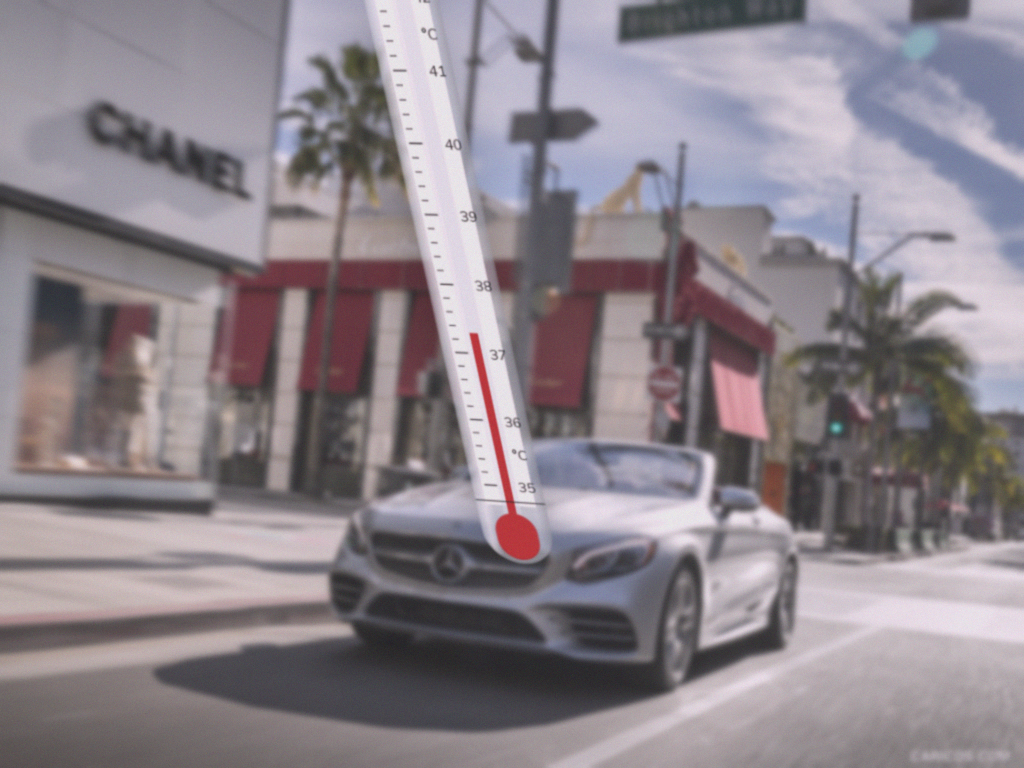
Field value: 37.3°C
